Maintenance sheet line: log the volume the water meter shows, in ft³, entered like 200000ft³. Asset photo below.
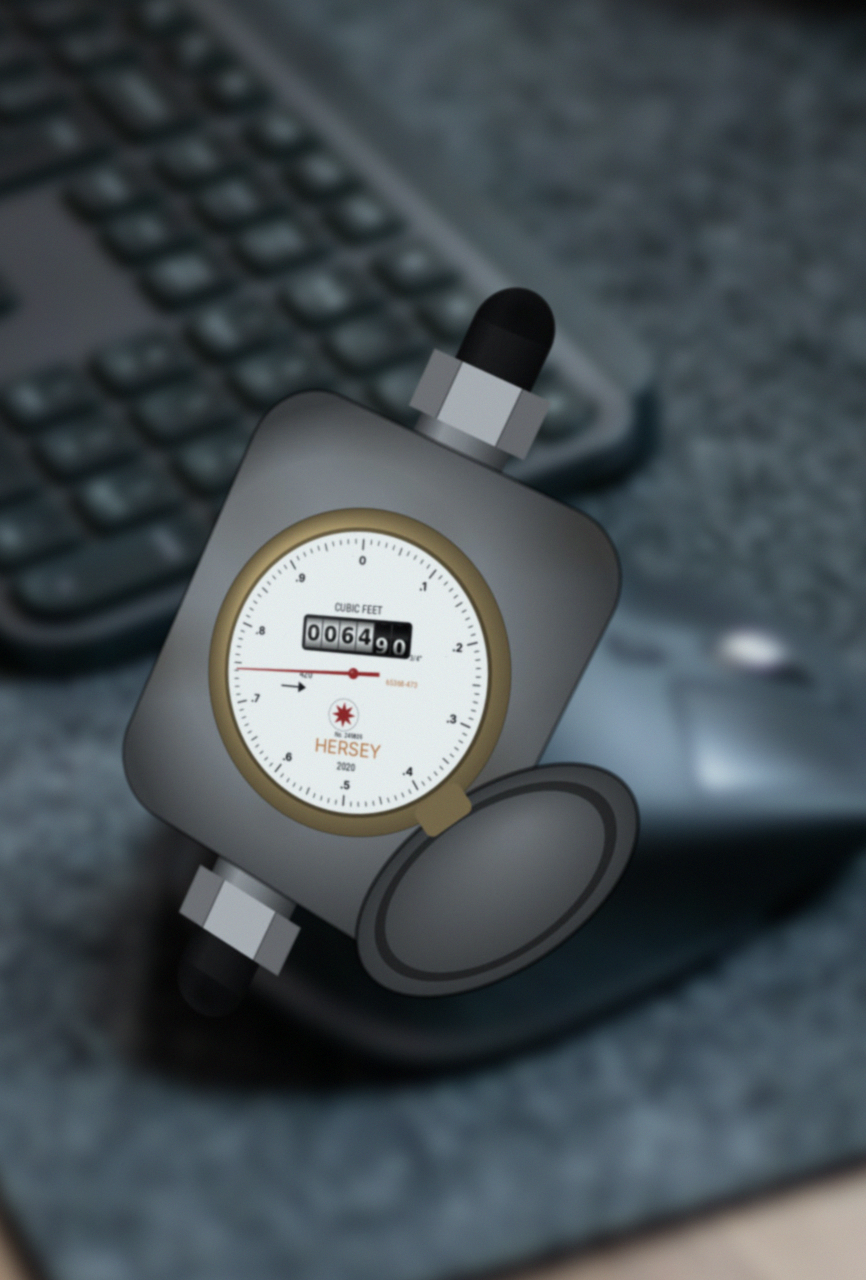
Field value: 6489.74ft³
